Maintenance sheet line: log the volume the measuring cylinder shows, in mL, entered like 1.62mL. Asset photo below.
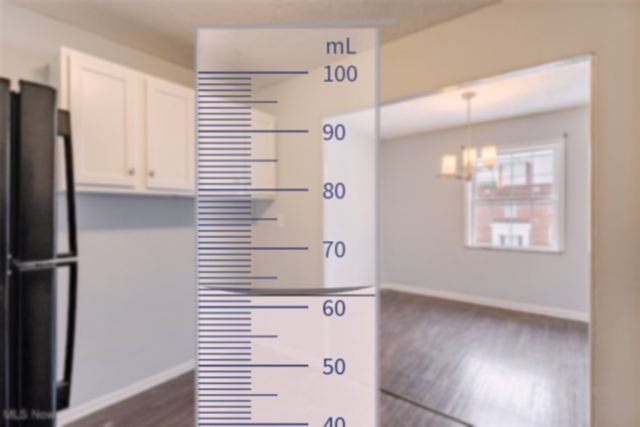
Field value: 62mL
